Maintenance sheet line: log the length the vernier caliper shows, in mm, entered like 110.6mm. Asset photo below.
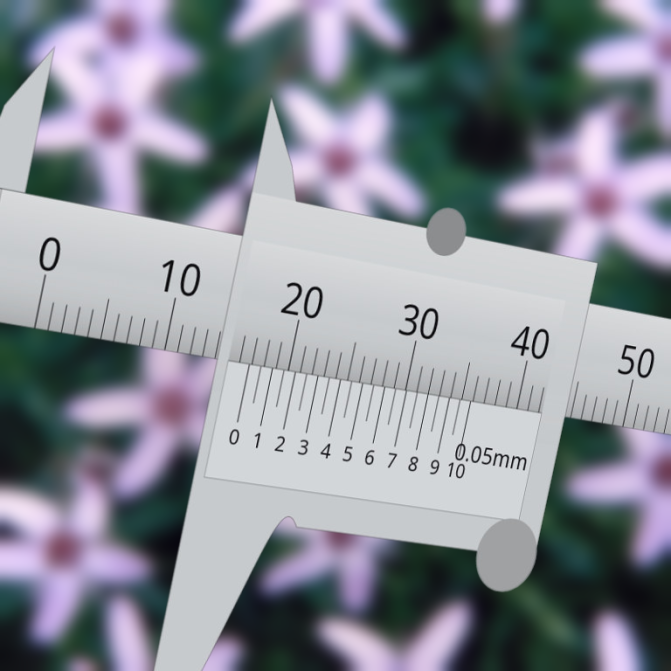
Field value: 16.8mm
